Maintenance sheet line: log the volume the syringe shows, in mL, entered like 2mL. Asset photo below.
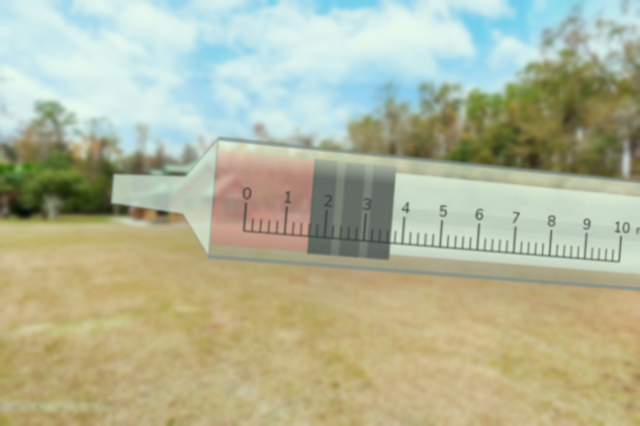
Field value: 1.6mL
